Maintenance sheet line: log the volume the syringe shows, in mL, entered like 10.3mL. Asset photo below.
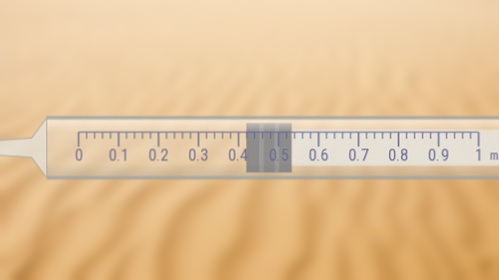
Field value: 0.42mL
